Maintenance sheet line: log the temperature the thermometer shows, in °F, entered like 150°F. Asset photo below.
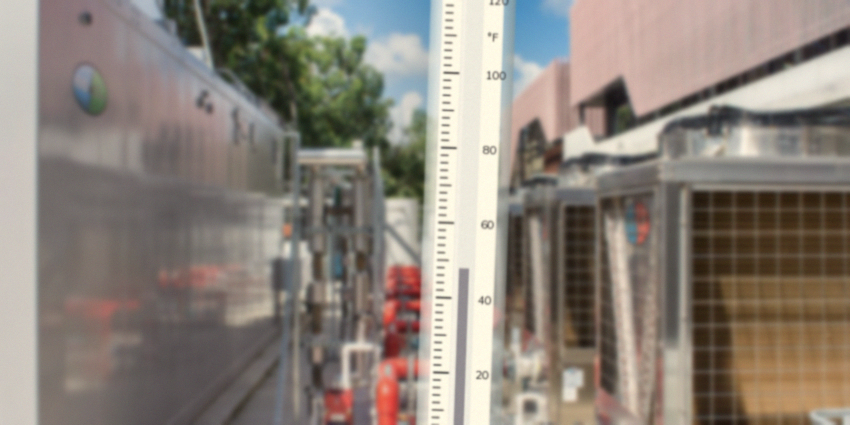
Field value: 48°F
